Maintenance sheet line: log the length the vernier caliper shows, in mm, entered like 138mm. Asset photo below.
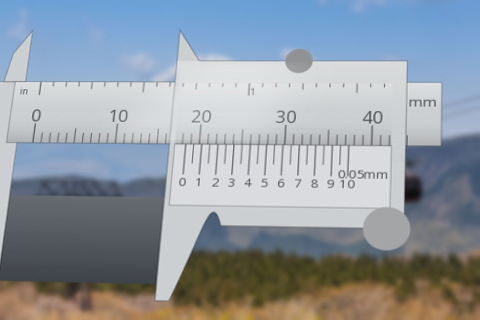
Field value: 18.4mm
